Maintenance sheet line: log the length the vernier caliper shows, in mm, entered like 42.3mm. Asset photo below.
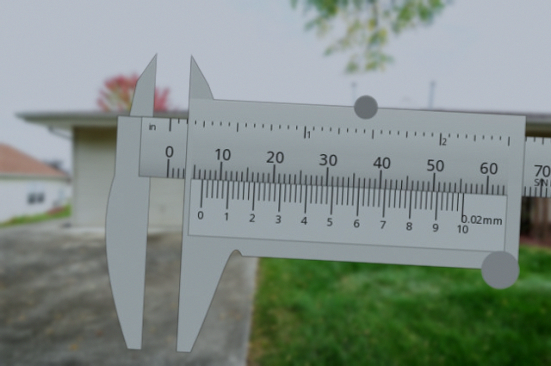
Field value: 6.6mm
